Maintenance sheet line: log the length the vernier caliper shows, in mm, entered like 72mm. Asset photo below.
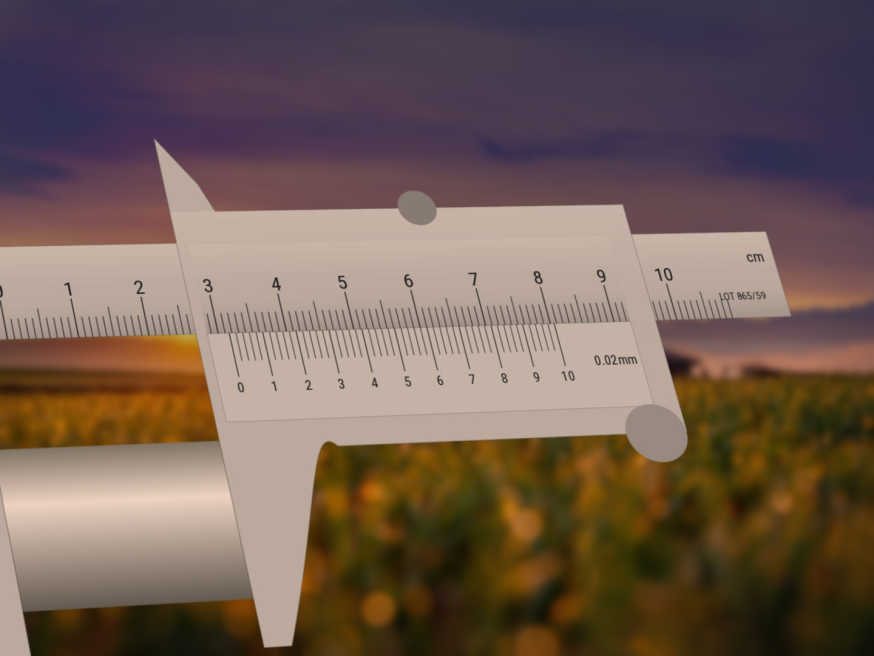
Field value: 31.6mm
